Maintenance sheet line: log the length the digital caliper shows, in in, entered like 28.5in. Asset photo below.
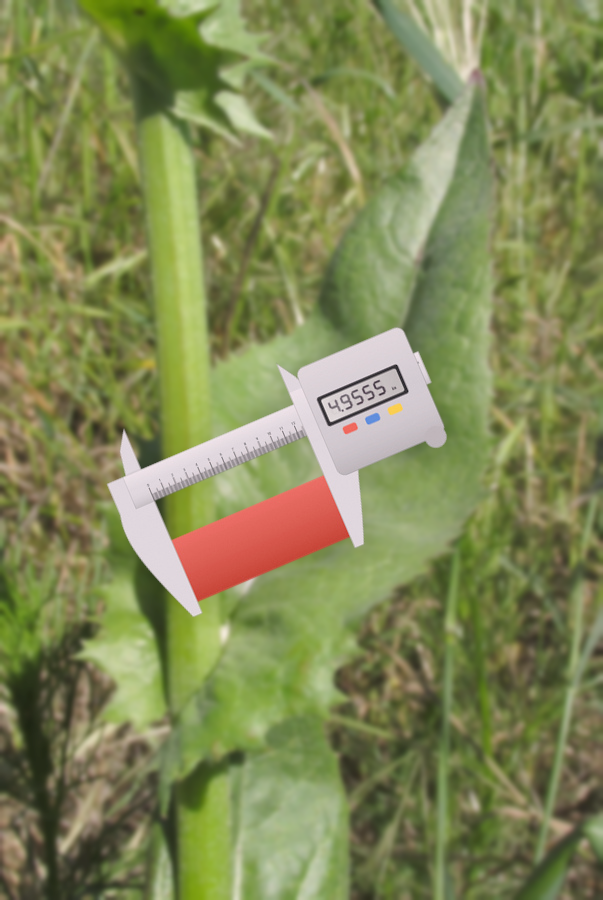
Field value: 4.9555in
